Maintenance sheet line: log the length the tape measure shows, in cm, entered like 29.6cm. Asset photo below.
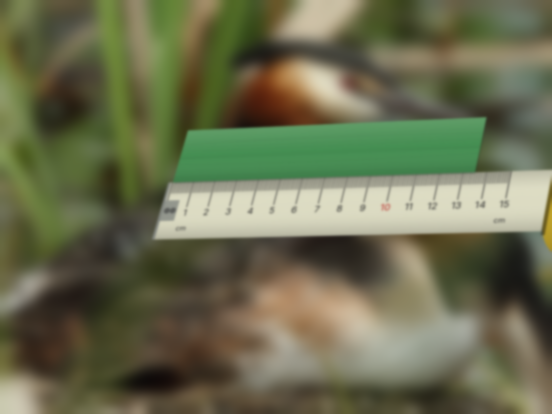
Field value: 13.5cm
